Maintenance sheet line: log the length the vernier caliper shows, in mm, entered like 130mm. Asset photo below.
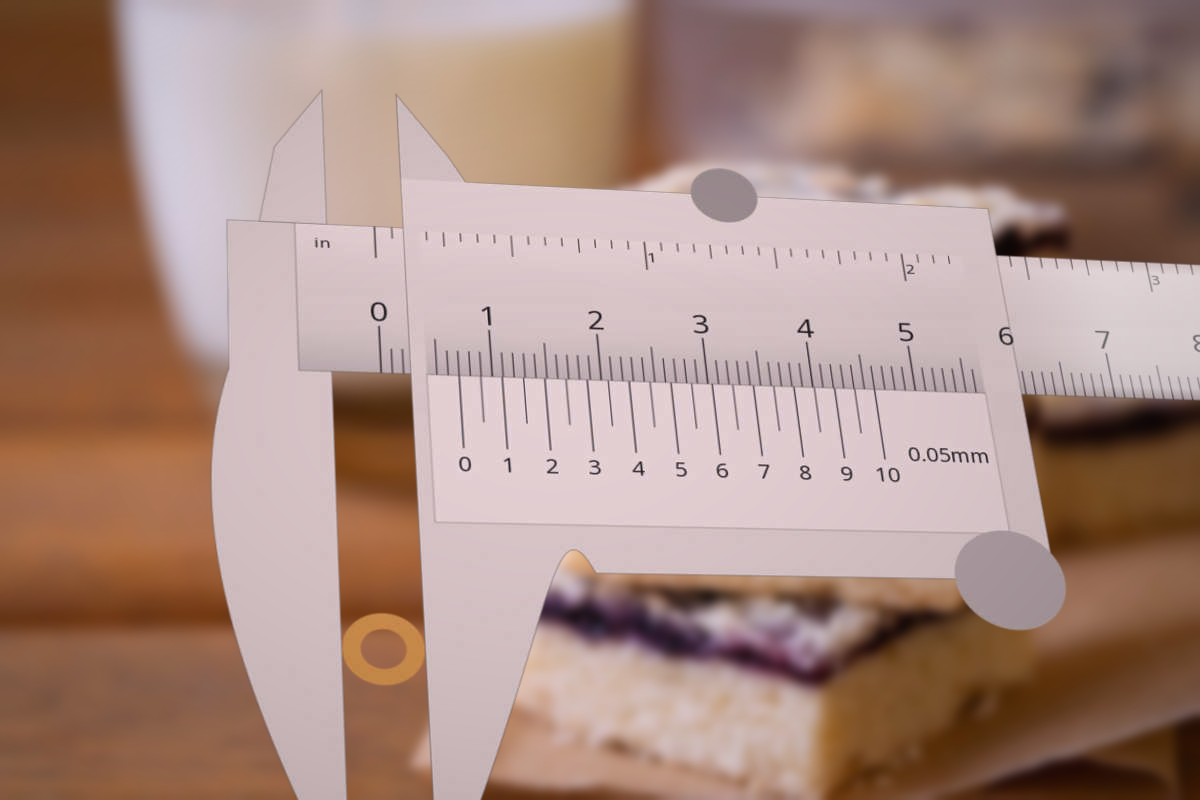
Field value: 7.0mm
